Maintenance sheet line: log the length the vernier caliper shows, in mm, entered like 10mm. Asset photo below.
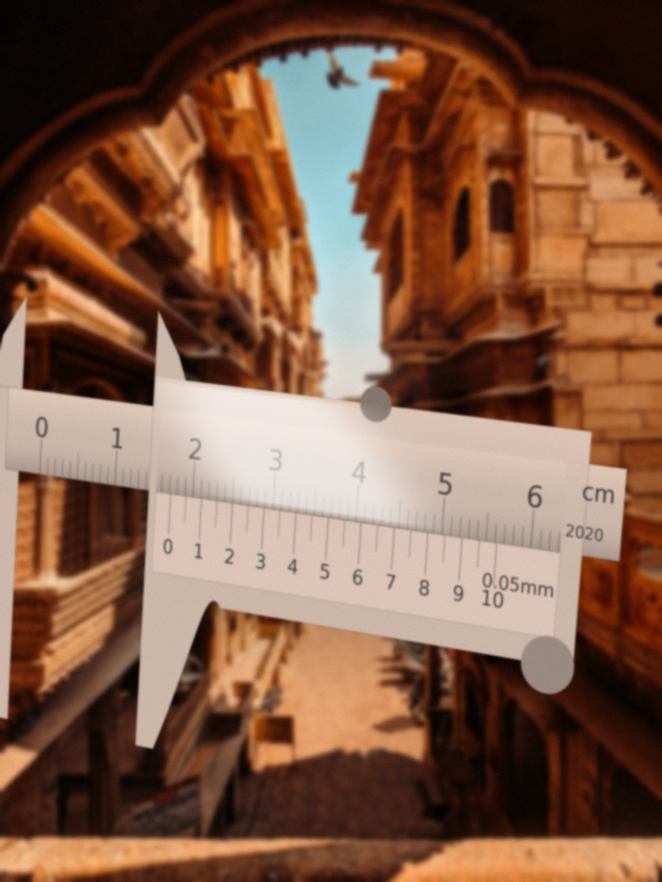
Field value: 17.2mm
